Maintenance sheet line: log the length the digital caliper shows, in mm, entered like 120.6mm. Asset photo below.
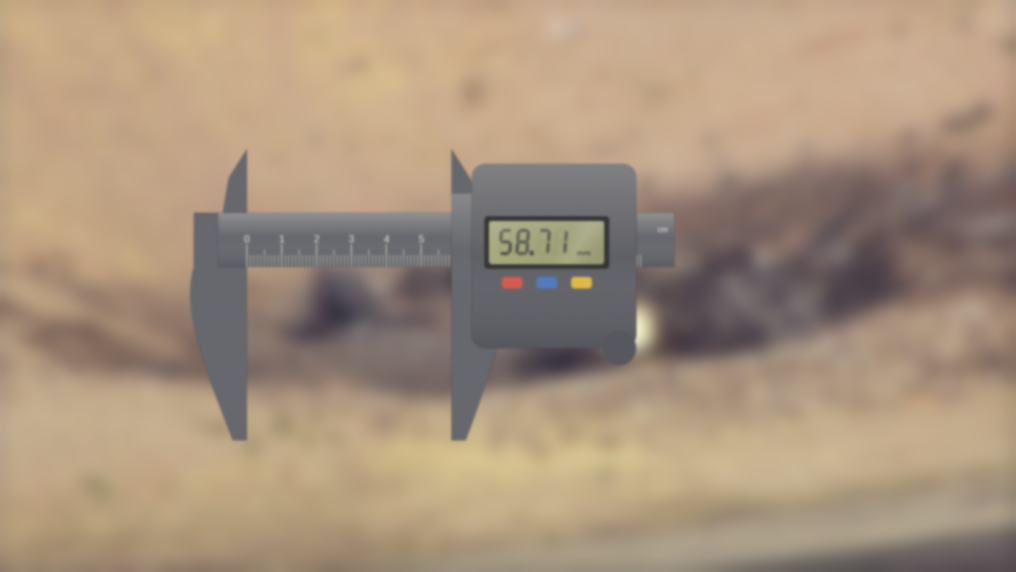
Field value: 58.71mm
